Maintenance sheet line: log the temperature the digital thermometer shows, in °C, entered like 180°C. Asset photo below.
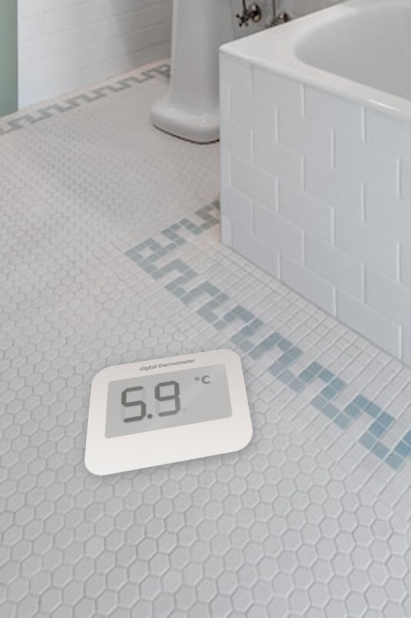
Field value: 5.9°C
